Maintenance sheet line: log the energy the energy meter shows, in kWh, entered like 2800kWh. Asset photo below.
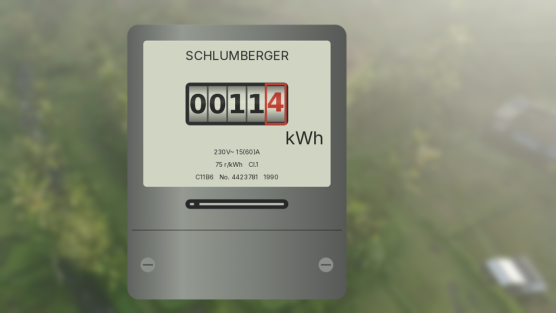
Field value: 11.4kWh
